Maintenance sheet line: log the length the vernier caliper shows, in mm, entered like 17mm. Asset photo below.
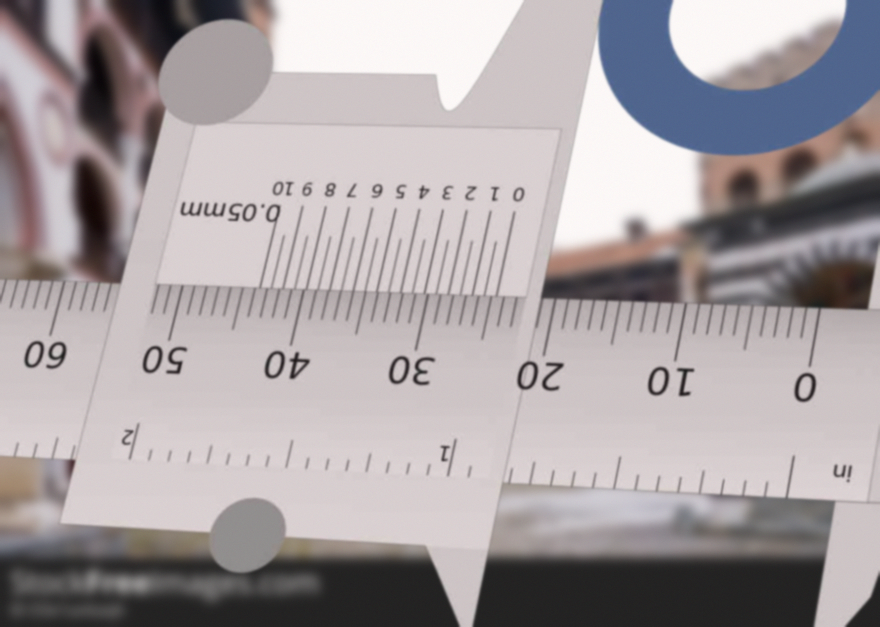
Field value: 24.6mm
